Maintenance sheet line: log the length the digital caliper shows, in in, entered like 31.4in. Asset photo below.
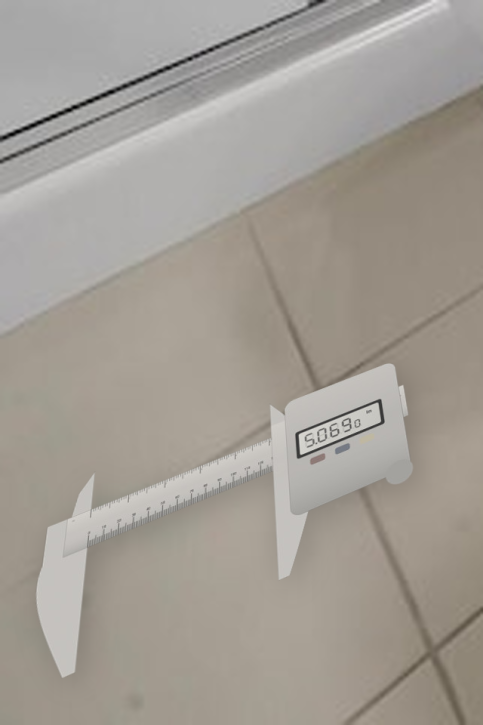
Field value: 5.0690in
